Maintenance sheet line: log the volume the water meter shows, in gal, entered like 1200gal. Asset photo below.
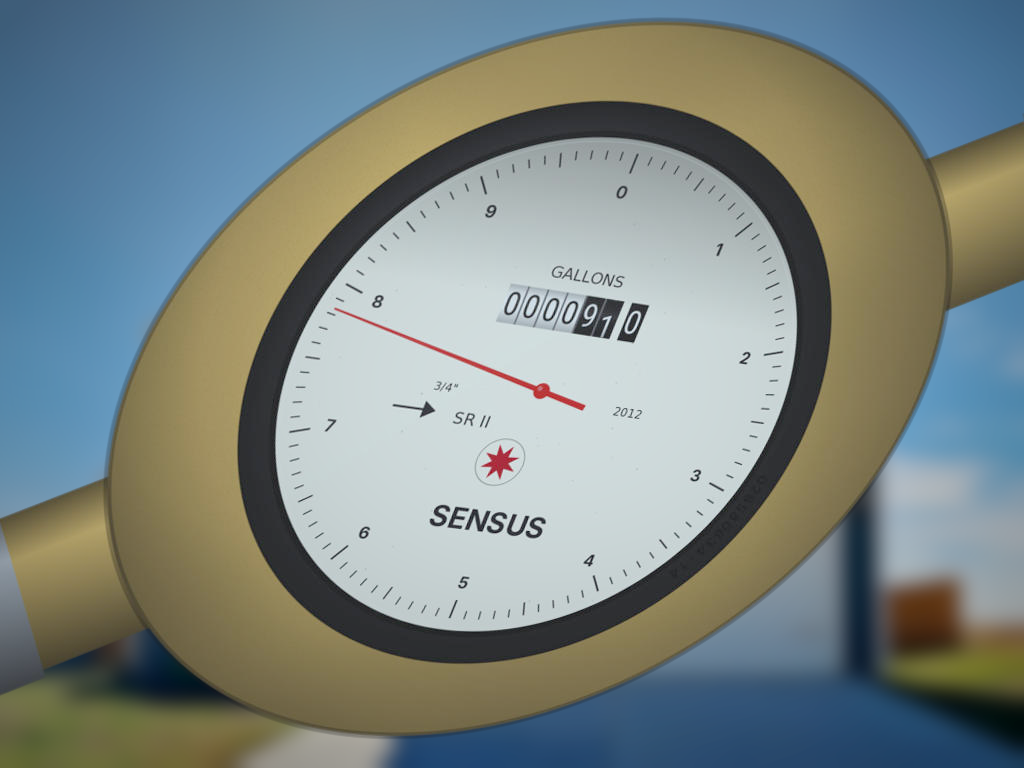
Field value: 907.8gal
